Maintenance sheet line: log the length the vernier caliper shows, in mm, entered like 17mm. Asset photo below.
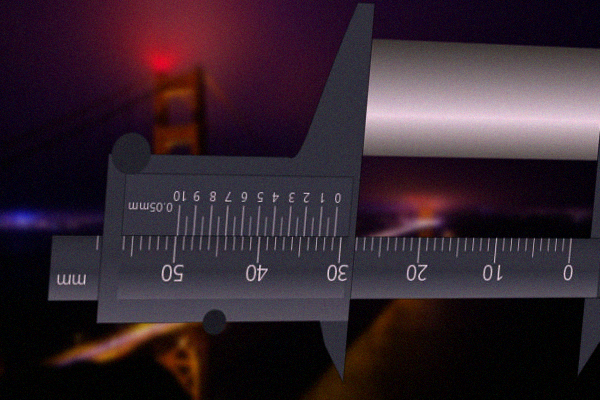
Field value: 30.8mm
